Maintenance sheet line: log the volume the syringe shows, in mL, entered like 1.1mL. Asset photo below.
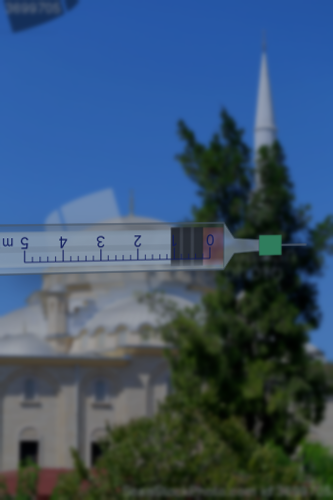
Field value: 0.2mL
